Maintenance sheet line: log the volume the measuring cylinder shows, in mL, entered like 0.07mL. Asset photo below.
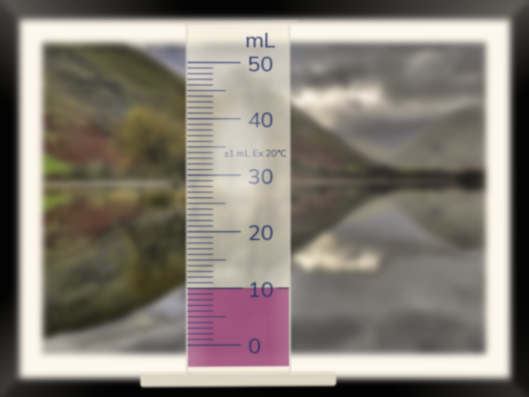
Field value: 10mL
